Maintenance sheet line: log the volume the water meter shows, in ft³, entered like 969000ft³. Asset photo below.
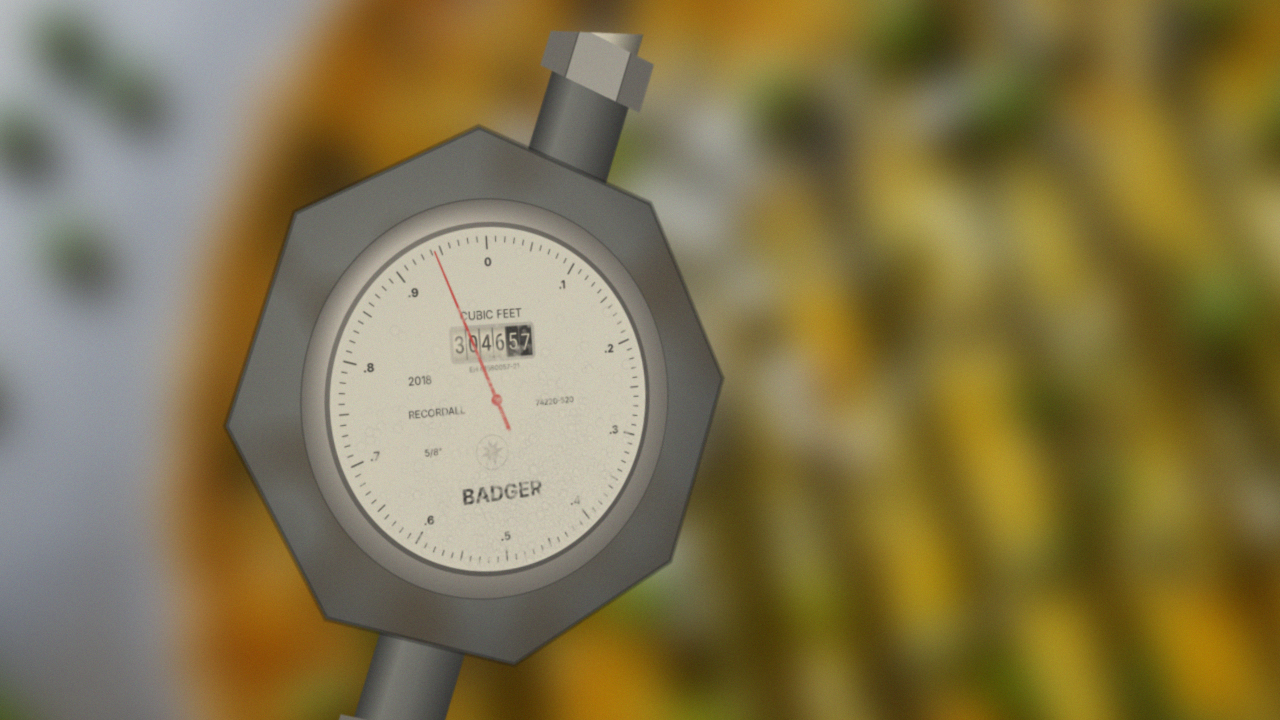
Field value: 304656.94ft³
